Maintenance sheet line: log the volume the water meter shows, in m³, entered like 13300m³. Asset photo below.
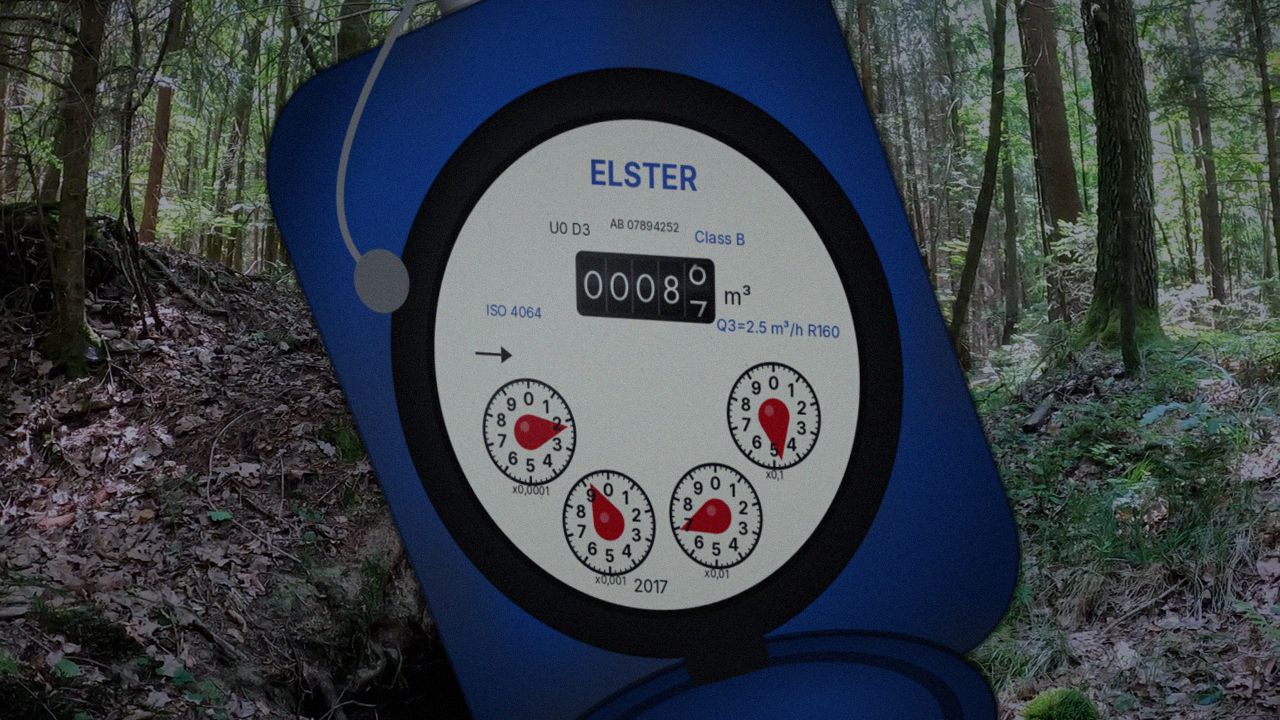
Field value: 86.4692m³
